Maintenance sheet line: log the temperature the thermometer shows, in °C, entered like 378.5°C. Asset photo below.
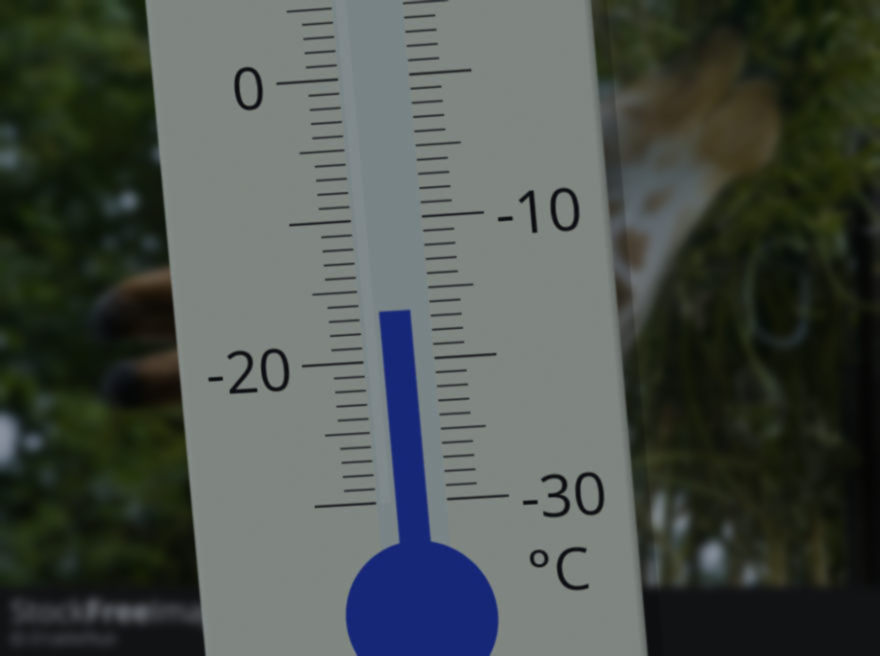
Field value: -16.5°C
